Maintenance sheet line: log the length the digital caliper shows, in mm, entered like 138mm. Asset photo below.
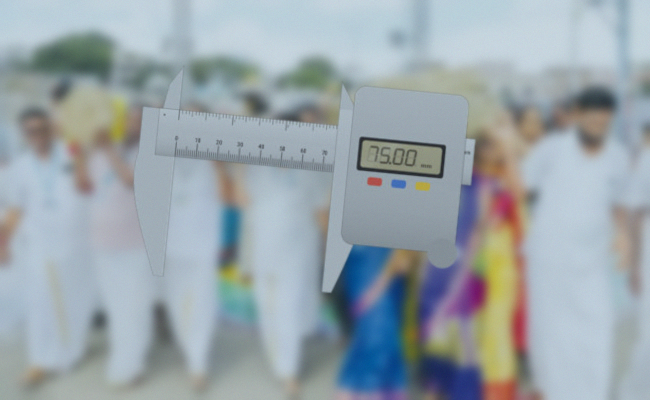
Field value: 75.00mm
